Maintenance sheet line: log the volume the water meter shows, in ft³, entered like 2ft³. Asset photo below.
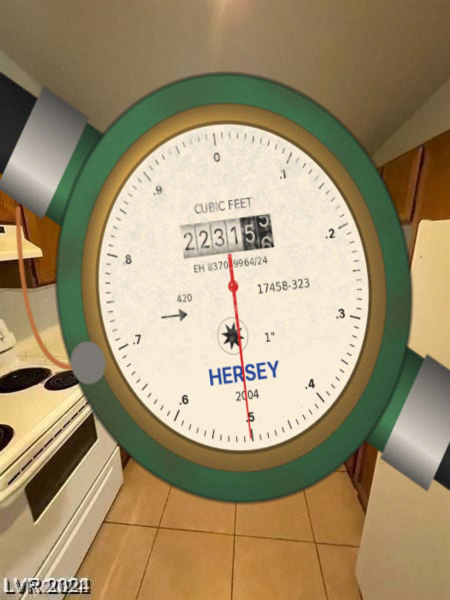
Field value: 223155.50ft³
